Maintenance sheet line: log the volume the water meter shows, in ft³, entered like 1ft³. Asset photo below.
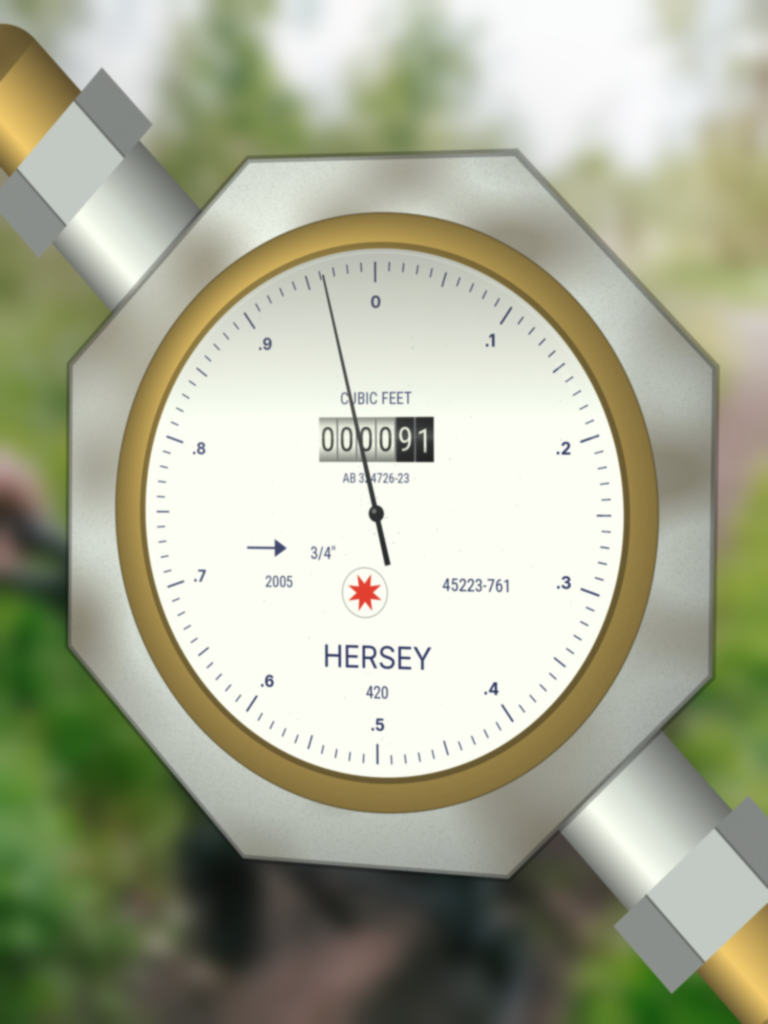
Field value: 90.96ft³
